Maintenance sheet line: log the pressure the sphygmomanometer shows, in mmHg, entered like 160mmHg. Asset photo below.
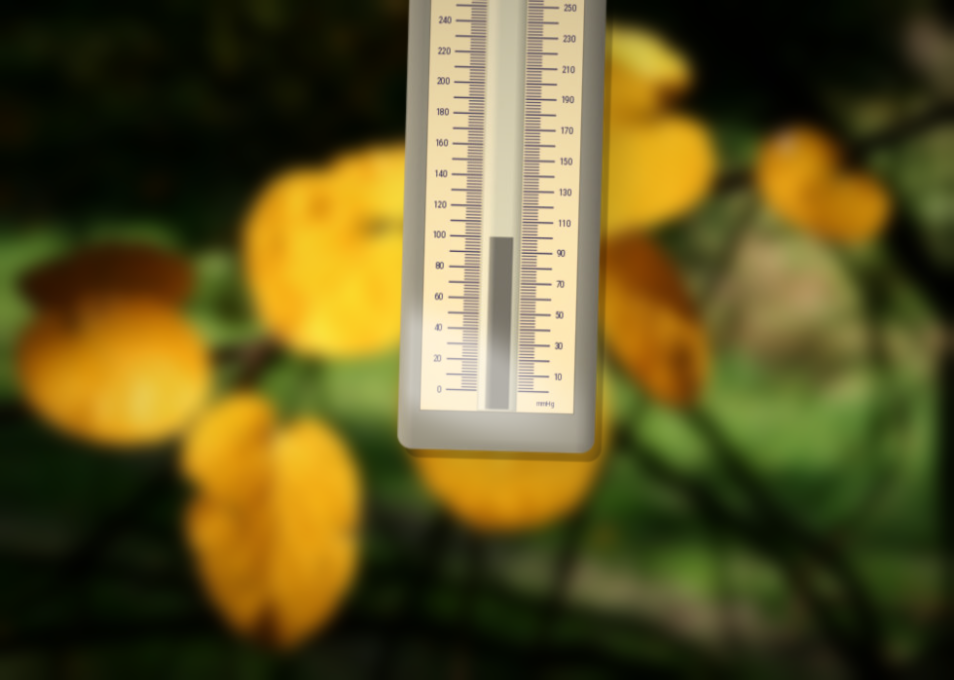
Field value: 100mmHg
